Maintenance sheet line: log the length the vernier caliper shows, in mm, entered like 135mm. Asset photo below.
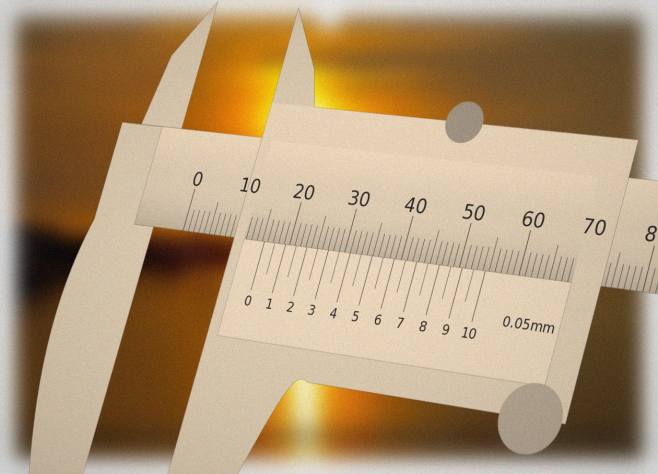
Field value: 15.4mm
